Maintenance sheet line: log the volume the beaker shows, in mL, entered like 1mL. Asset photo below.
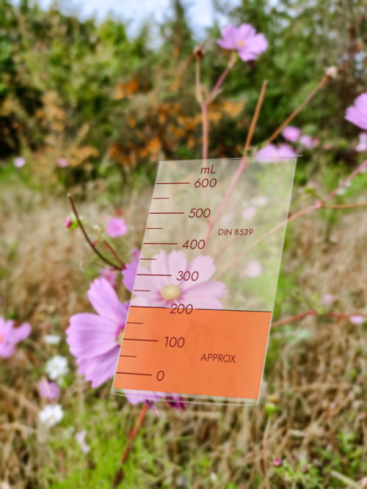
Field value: 200mL
